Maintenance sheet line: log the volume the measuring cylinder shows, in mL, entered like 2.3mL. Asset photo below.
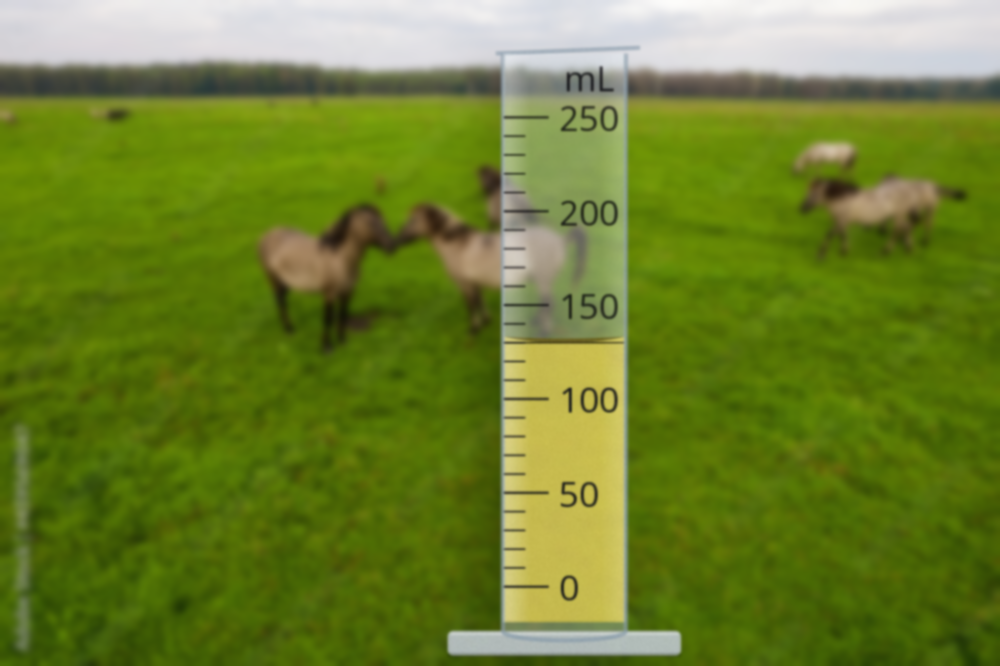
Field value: 130mL
